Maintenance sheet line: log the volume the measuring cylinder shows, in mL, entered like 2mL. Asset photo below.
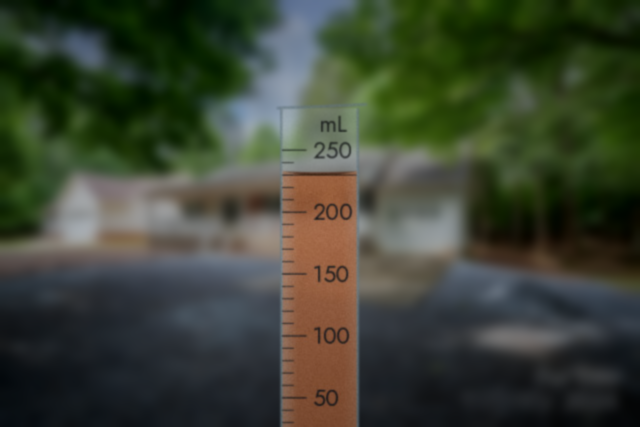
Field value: 230mL
